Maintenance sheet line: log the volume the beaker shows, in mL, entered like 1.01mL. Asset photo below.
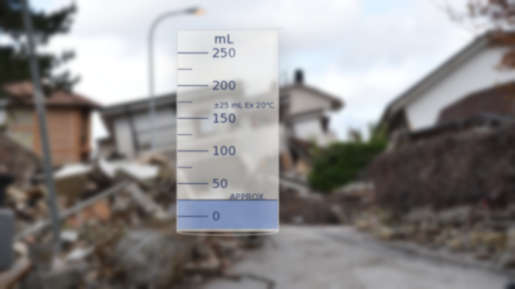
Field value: 25mL
